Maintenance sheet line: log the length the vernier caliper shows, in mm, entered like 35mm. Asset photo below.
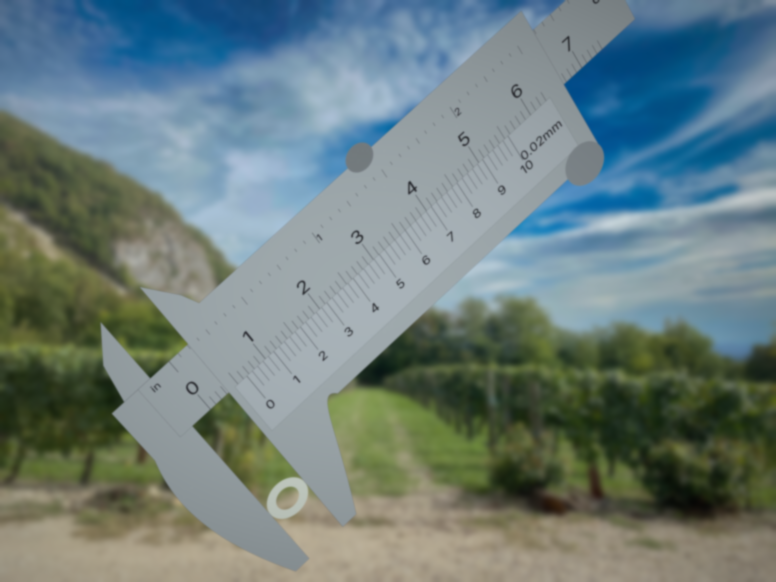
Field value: 6.6mm
